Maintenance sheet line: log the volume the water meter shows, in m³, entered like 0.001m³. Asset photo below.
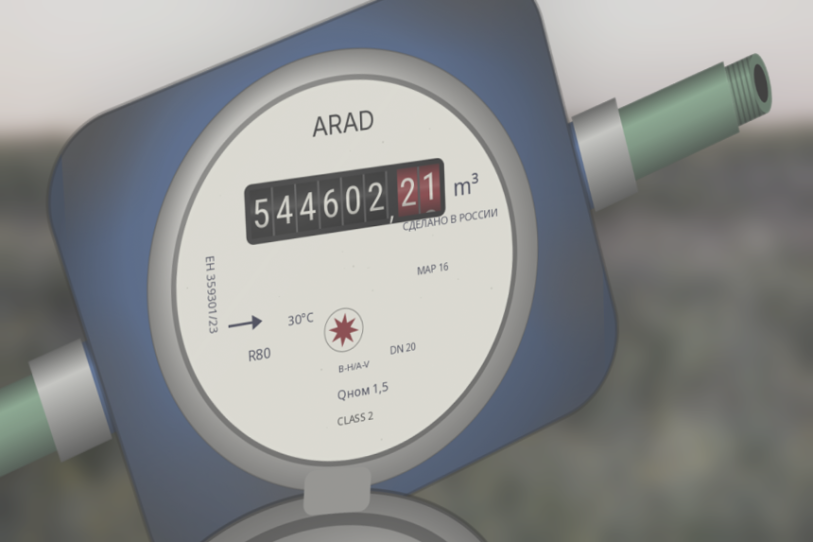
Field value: 544602.21m³
